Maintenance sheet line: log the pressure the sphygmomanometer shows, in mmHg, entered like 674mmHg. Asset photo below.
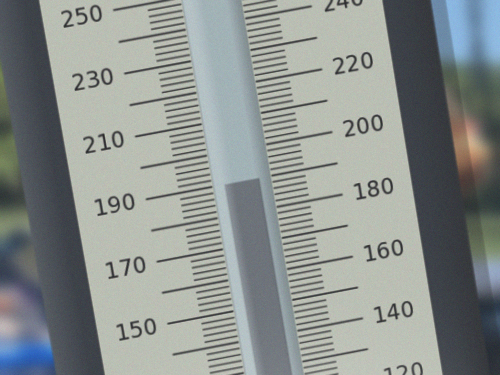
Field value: 190mmHg
